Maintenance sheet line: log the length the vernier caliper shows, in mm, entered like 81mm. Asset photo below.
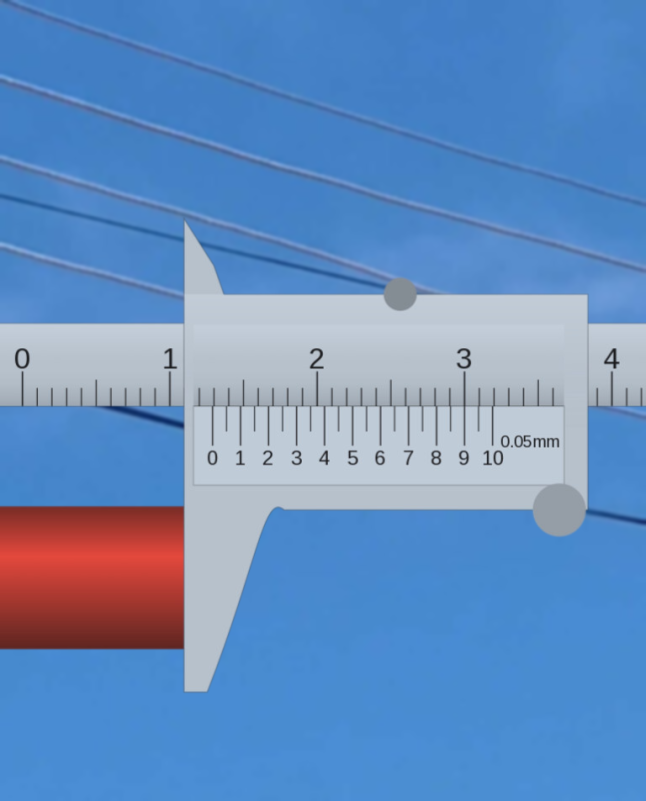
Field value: 12.9mm
